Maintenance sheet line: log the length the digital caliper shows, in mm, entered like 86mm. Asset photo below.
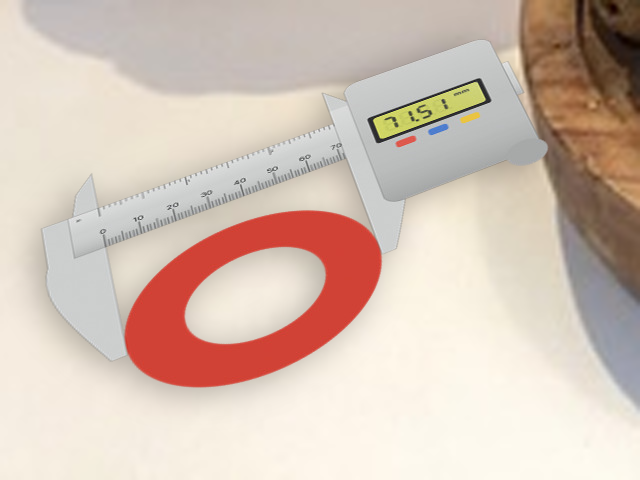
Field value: 71.51mm
